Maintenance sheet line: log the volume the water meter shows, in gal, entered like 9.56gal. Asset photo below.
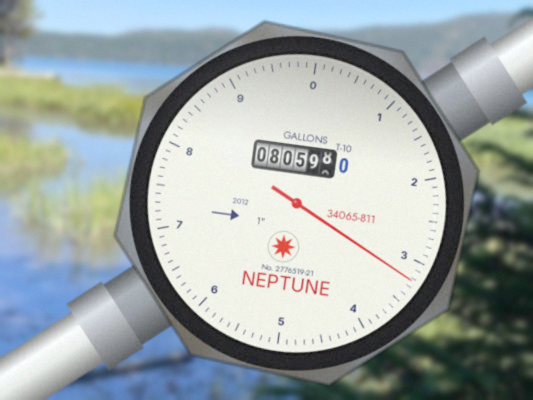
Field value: 805983.2gal
